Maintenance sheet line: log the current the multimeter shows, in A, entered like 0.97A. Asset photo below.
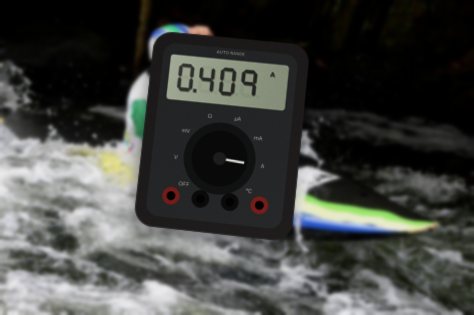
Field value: 0.409A
